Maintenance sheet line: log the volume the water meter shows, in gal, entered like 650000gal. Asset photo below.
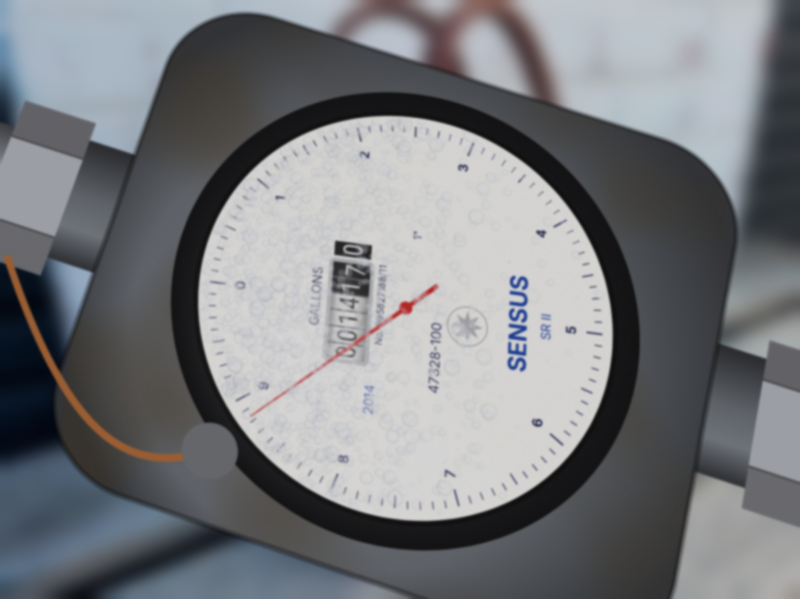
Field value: 14168.8gal
